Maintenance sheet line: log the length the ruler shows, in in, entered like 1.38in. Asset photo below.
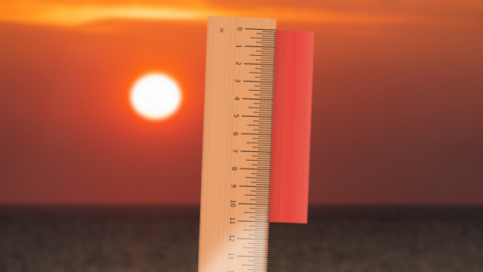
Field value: 11in
